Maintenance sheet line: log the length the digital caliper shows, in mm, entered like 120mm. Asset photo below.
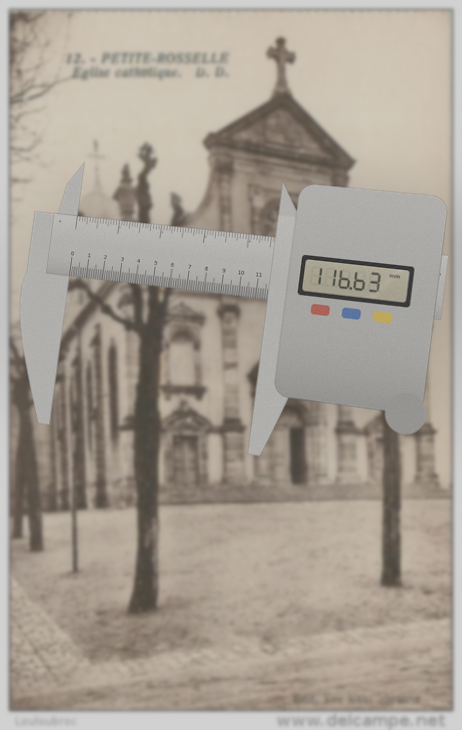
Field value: 116.63mm
